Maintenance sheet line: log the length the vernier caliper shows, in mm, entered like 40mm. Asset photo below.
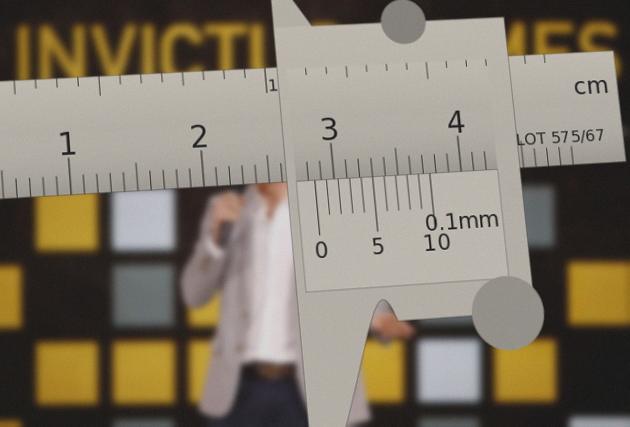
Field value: 28.5mm
